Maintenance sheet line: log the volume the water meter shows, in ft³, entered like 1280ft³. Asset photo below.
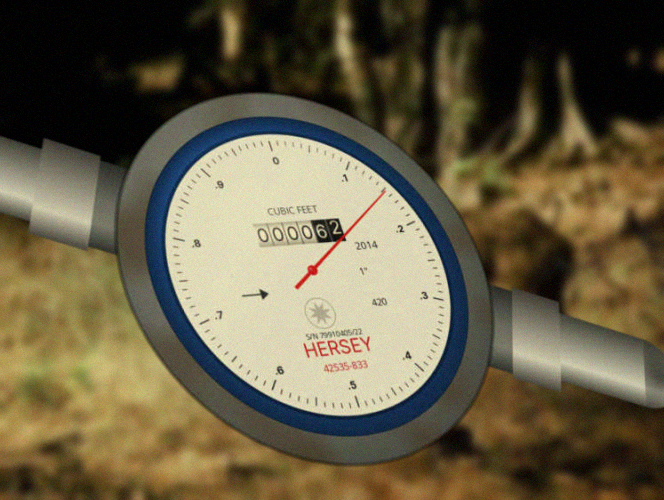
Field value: 62.15ft³
